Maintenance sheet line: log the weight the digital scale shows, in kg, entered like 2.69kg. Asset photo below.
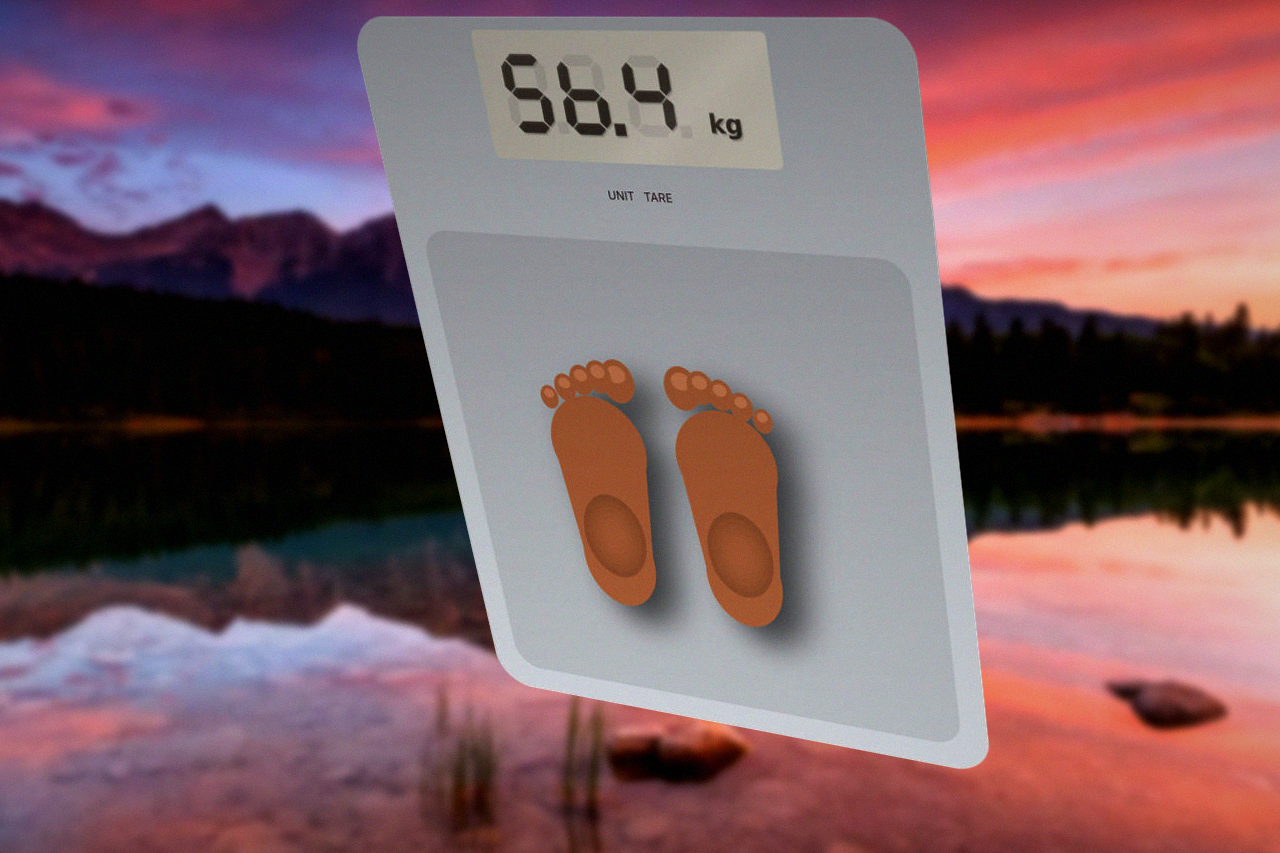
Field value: 56.4kg
